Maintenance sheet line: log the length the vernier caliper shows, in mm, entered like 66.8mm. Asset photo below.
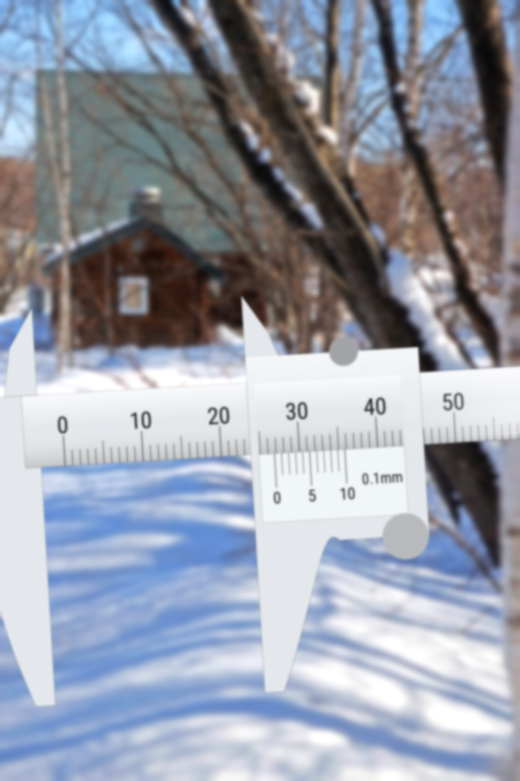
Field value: 26.8mm
